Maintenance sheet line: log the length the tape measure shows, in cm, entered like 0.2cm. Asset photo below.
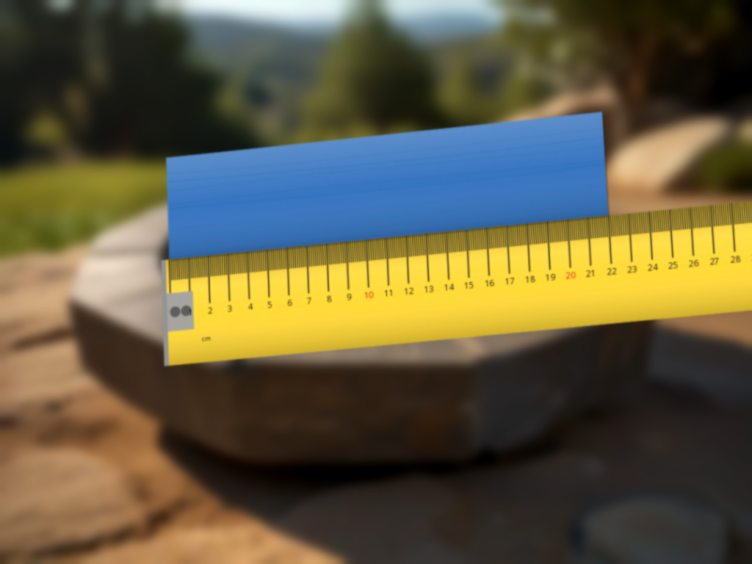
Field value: 22cm
